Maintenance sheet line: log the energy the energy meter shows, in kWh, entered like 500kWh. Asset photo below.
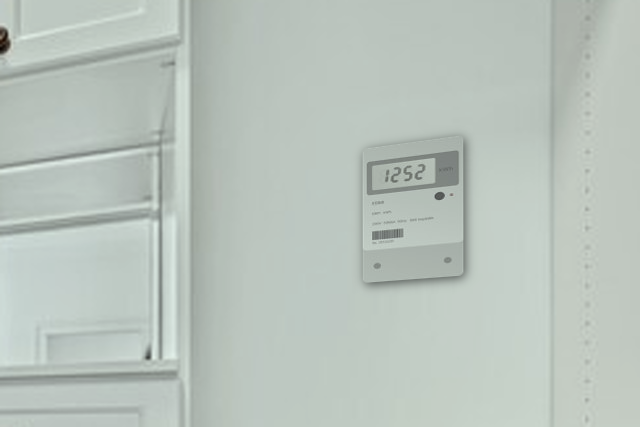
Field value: 1252kWh
